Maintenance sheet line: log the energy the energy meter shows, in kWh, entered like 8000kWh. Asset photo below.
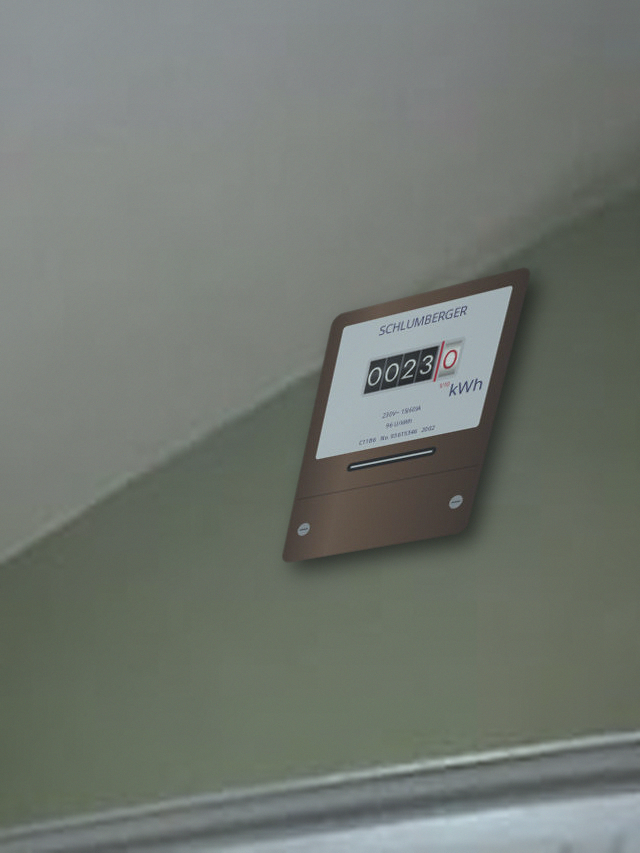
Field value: 23.0kWh
